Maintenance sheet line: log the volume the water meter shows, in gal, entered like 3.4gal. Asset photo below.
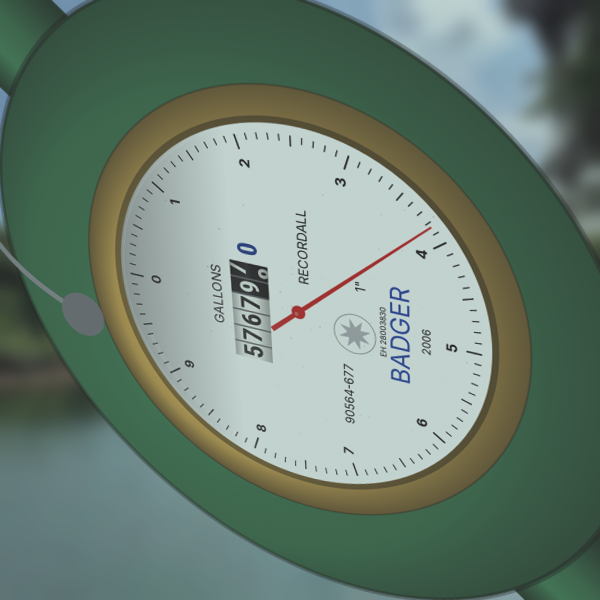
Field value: 5767973.8gal
